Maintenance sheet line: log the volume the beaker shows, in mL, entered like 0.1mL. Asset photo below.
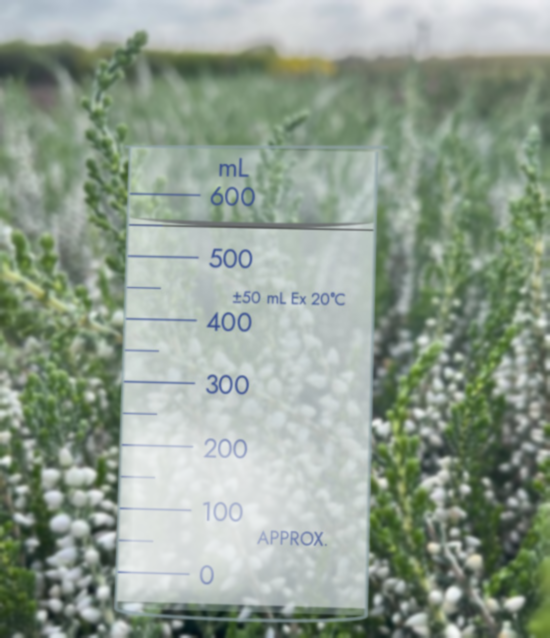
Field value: 550mL
